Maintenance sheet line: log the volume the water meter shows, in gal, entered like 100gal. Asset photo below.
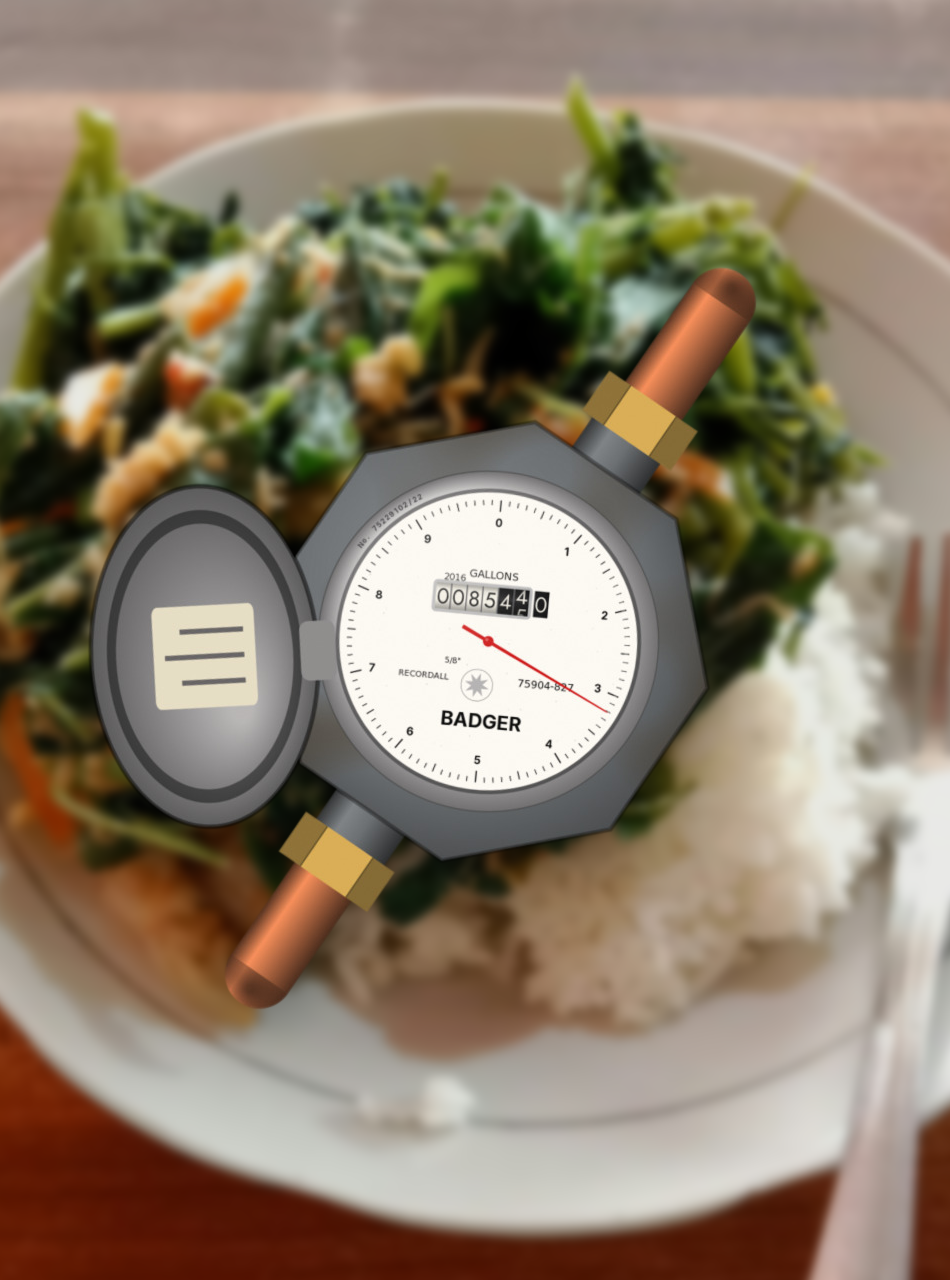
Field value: 85443.2gal
